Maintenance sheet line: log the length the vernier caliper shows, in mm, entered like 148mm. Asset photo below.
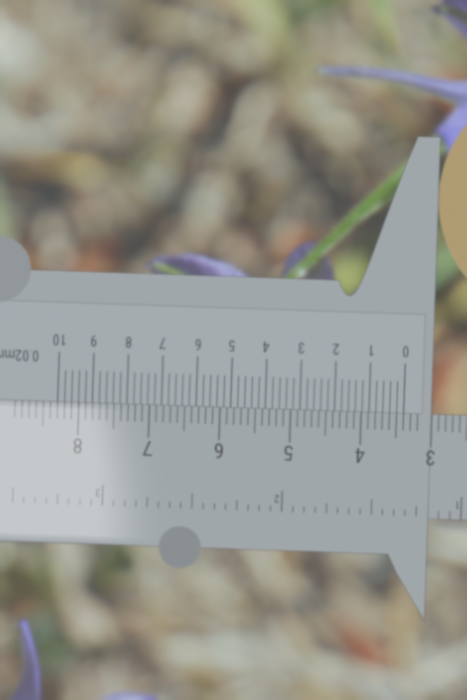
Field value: 34.0mm
